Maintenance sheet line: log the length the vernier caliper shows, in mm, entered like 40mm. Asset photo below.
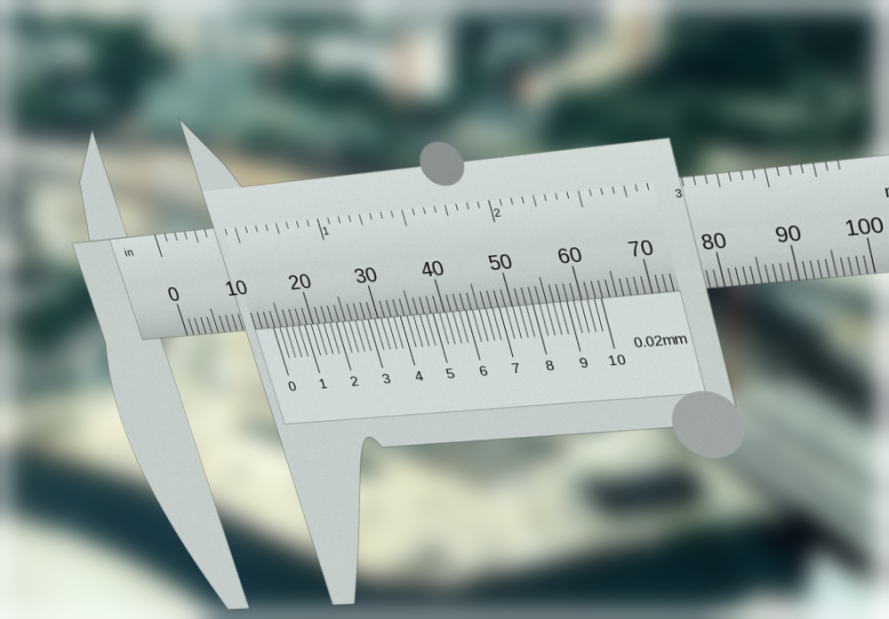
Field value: 13.8mm
